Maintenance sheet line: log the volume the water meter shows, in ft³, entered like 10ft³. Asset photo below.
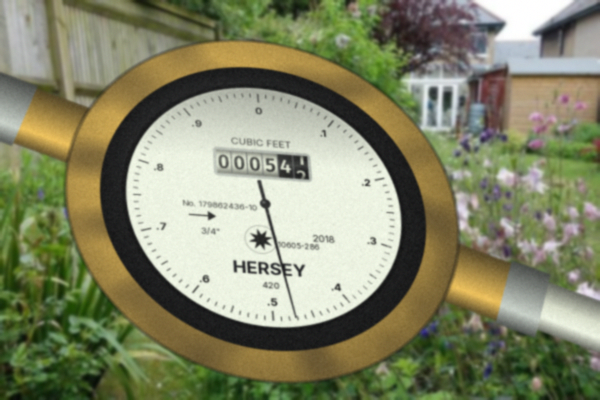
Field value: 541.47ft³
